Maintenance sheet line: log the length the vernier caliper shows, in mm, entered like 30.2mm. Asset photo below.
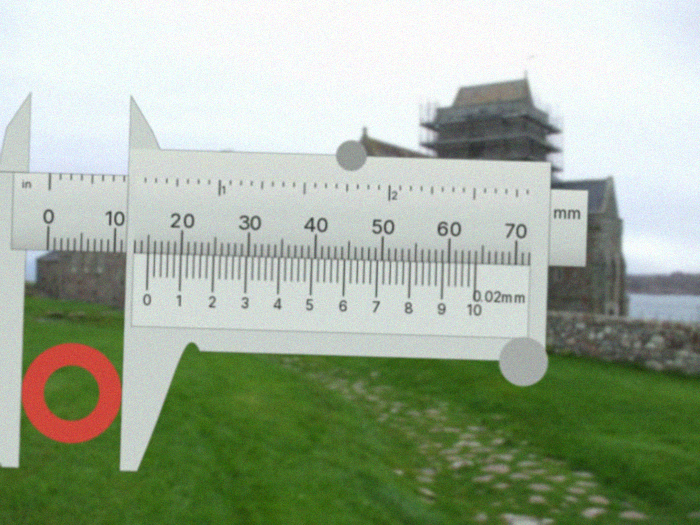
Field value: 15.0mm
